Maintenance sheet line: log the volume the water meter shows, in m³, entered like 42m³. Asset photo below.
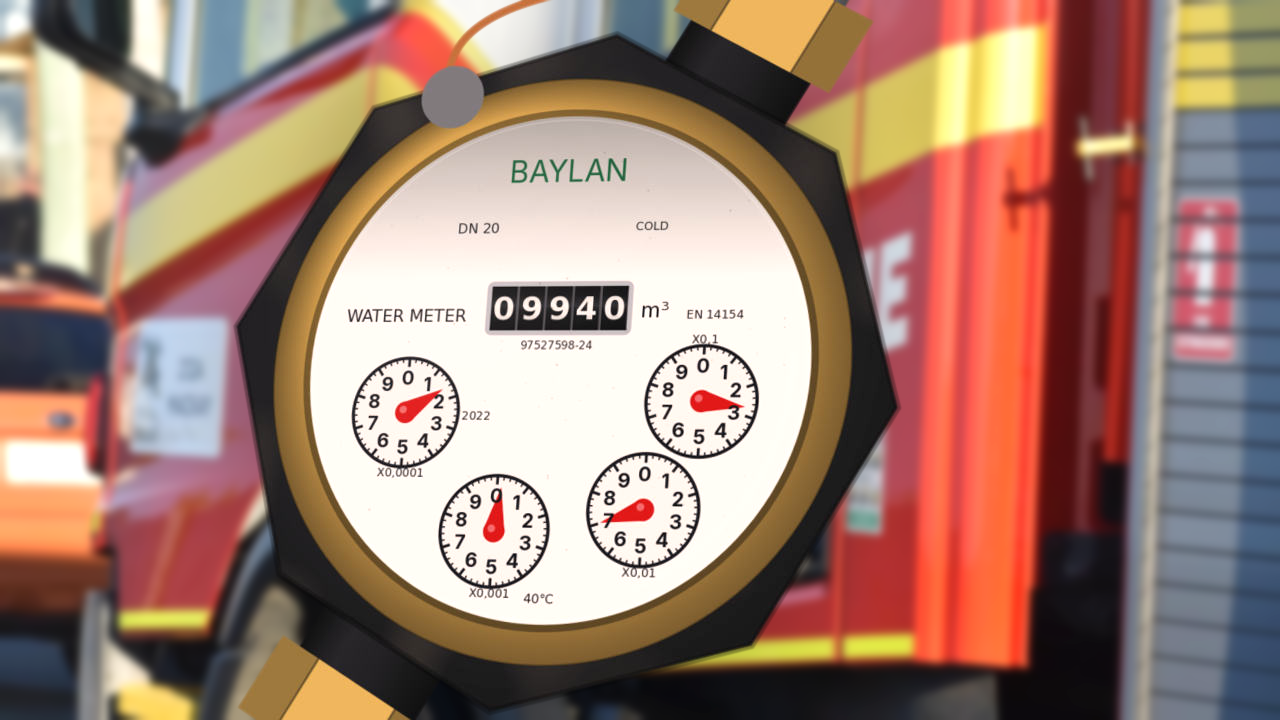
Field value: 9940.2701m³
